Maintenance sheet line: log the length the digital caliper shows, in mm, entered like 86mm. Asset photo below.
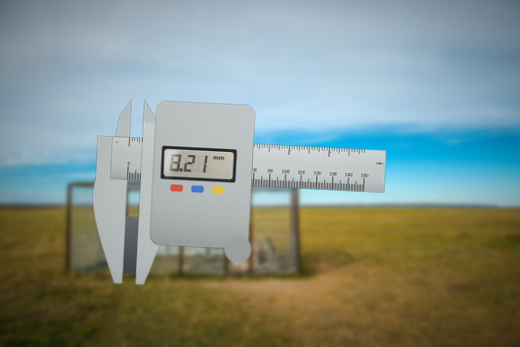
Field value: 8.21mm
